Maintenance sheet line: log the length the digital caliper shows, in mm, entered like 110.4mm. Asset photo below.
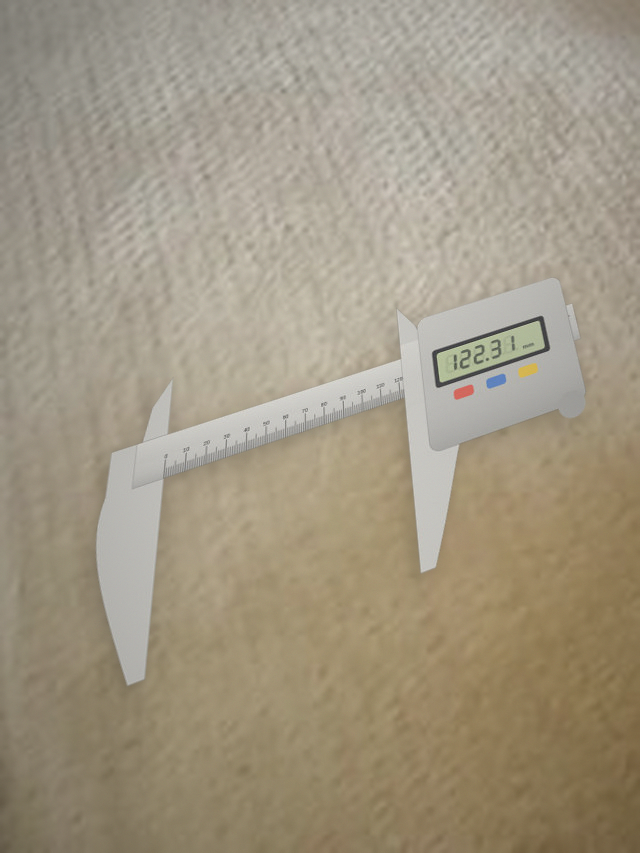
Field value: 122.31mm
